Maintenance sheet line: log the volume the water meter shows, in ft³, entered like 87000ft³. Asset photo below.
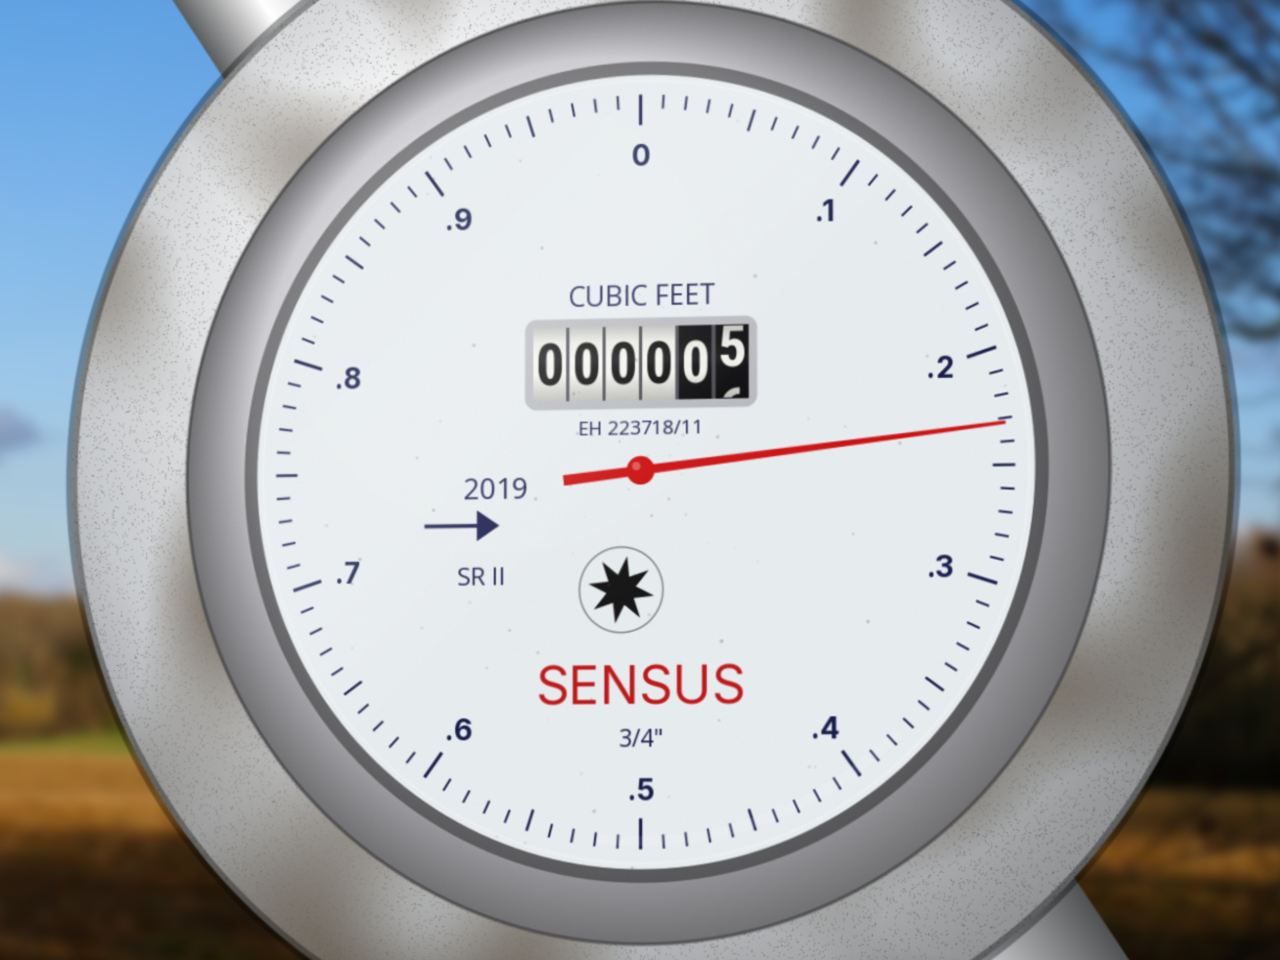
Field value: 5.23ft³
